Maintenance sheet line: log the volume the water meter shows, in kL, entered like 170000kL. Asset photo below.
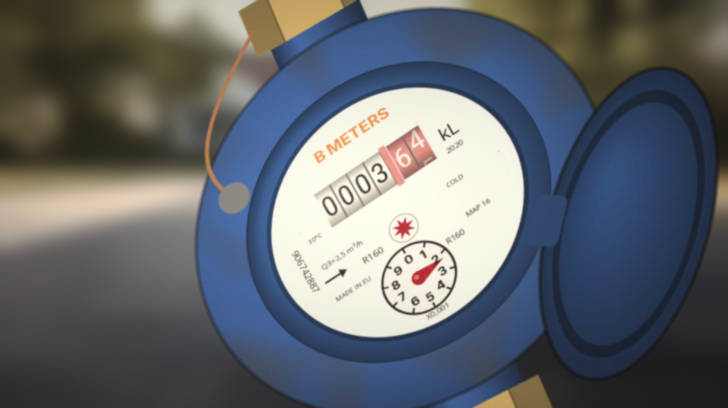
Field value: 3.642kL
